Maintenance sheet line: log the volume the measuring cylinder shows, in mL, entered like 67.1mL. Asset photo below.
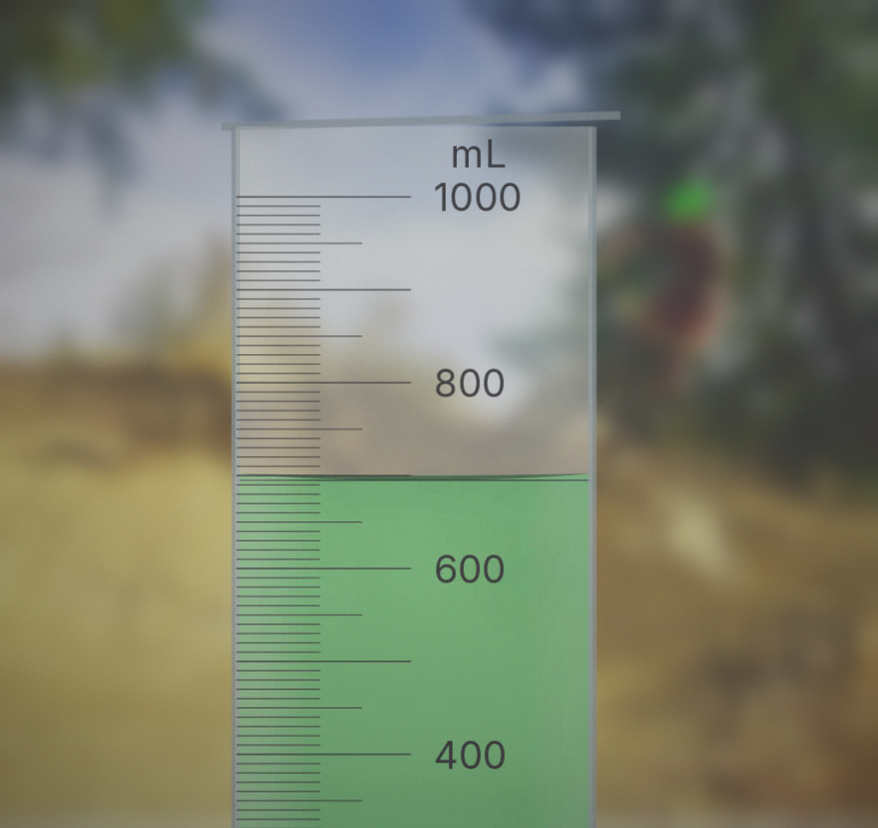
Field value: 695mL
